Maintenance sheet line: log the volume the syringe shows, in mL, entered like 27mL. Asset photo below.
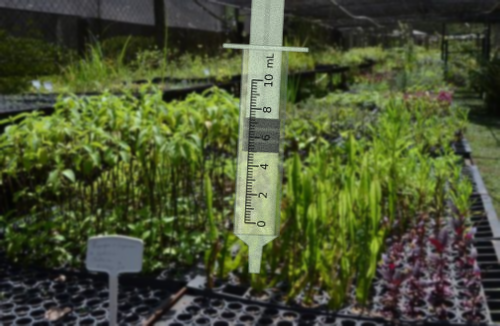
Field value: 5mL
